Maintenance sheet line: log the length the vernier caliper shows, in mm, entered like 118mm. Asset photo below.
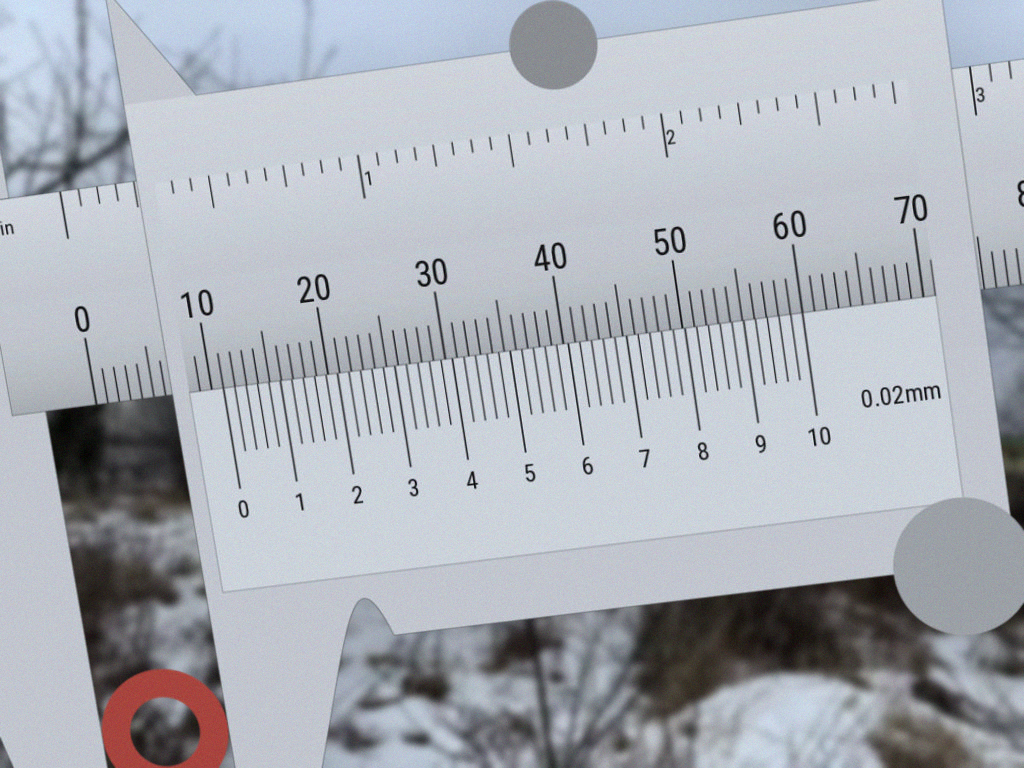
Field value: 11.0mm
